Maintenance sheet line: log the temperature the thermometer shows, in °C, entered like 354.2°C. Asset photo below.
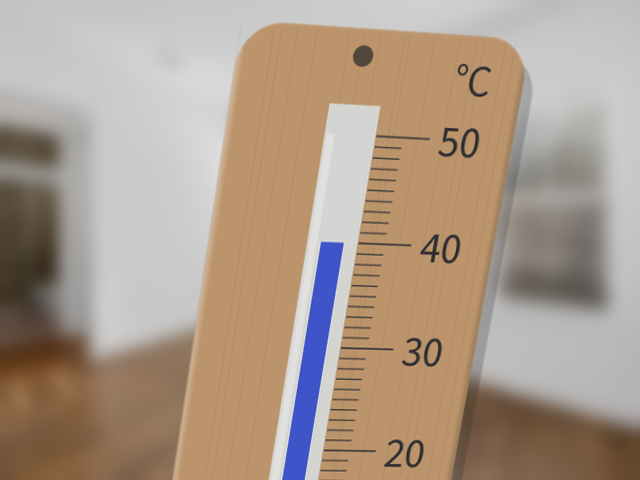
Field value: 40°C
